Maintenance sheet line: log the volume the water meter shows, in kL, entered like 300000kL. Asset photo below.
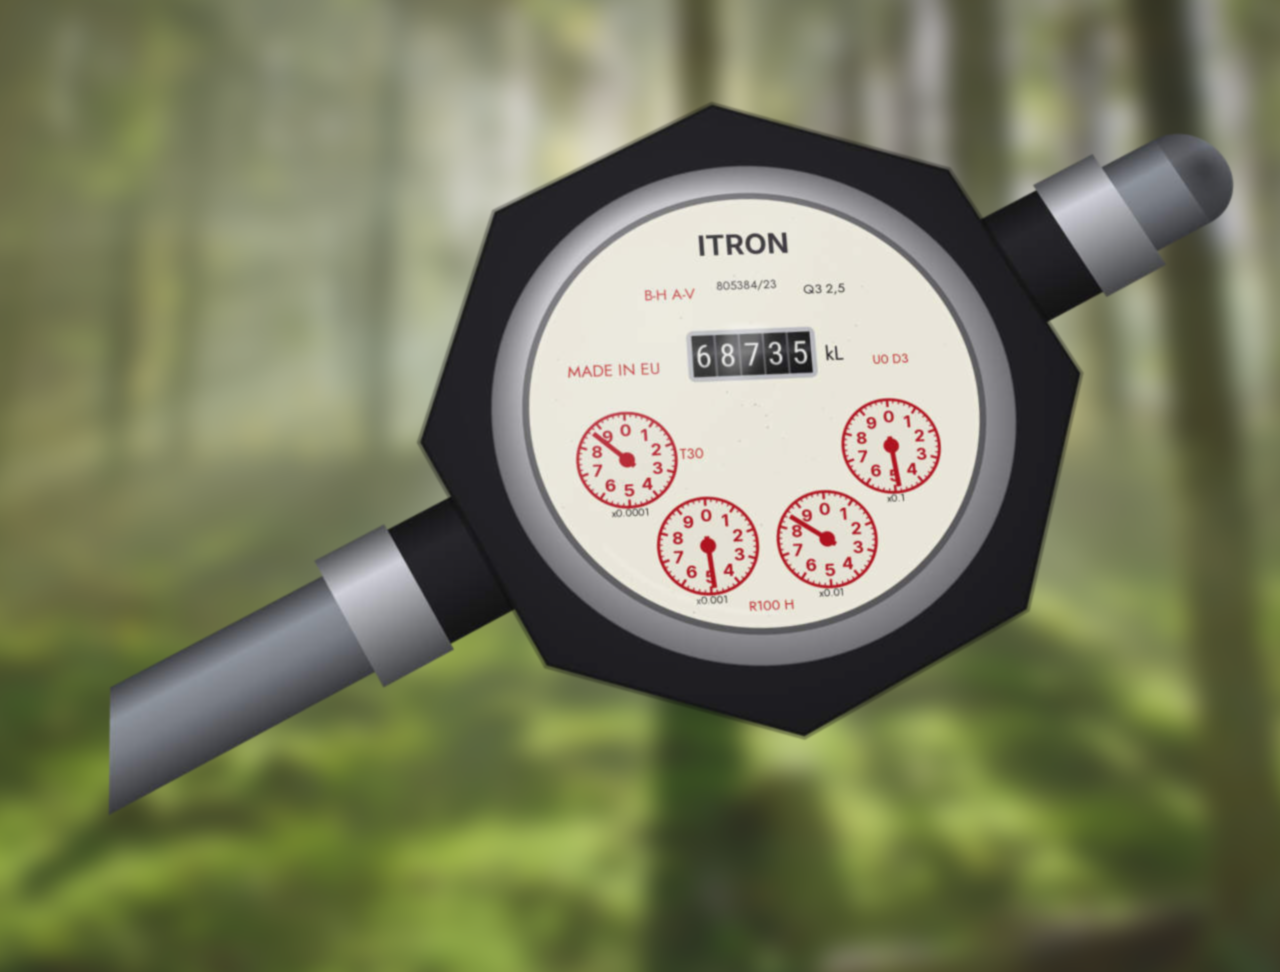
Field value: 68735.4848kL
